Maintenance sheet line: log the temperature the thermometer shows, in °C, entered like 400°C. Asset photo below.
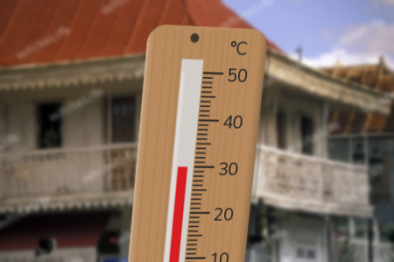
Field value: 30°C
